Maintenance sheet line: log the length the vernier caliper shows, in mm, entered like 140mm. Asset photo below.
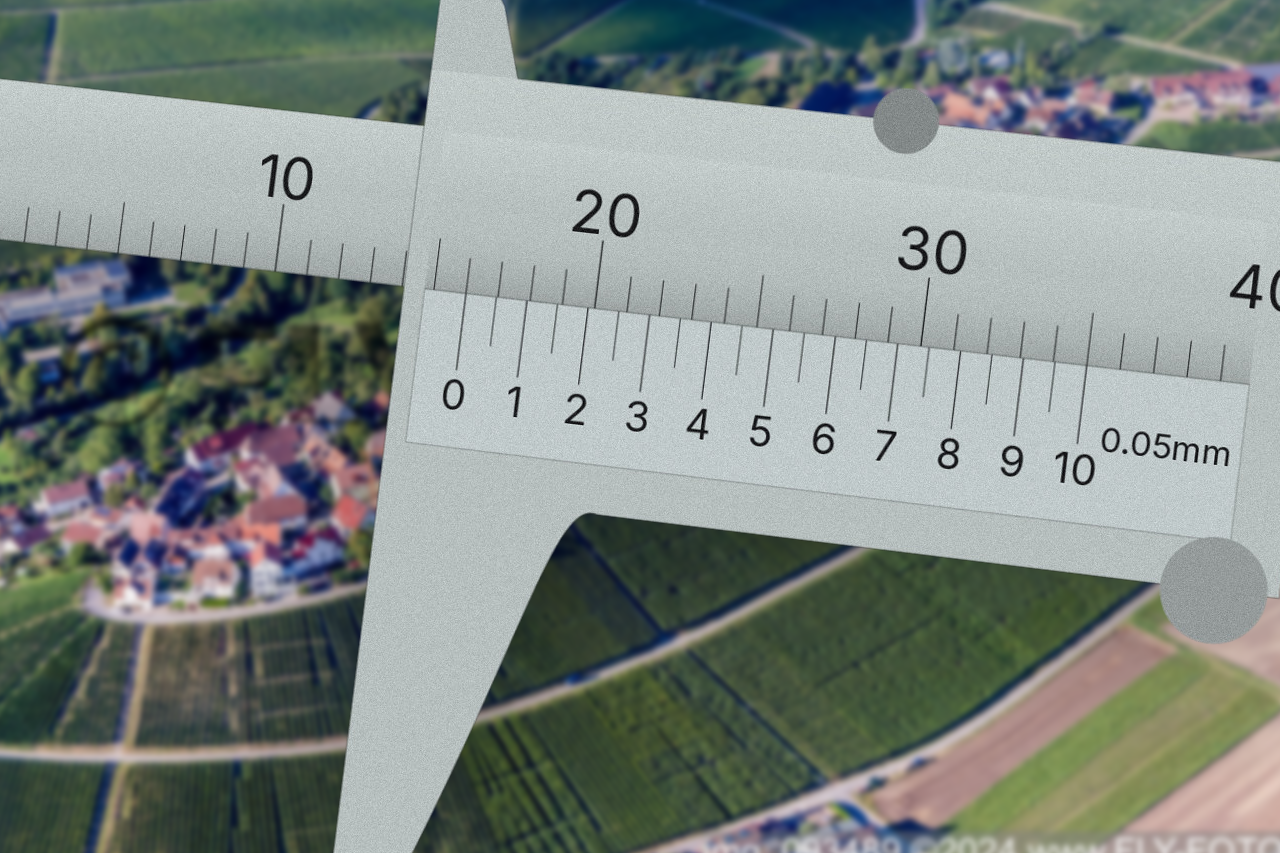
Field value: 16.00mm
